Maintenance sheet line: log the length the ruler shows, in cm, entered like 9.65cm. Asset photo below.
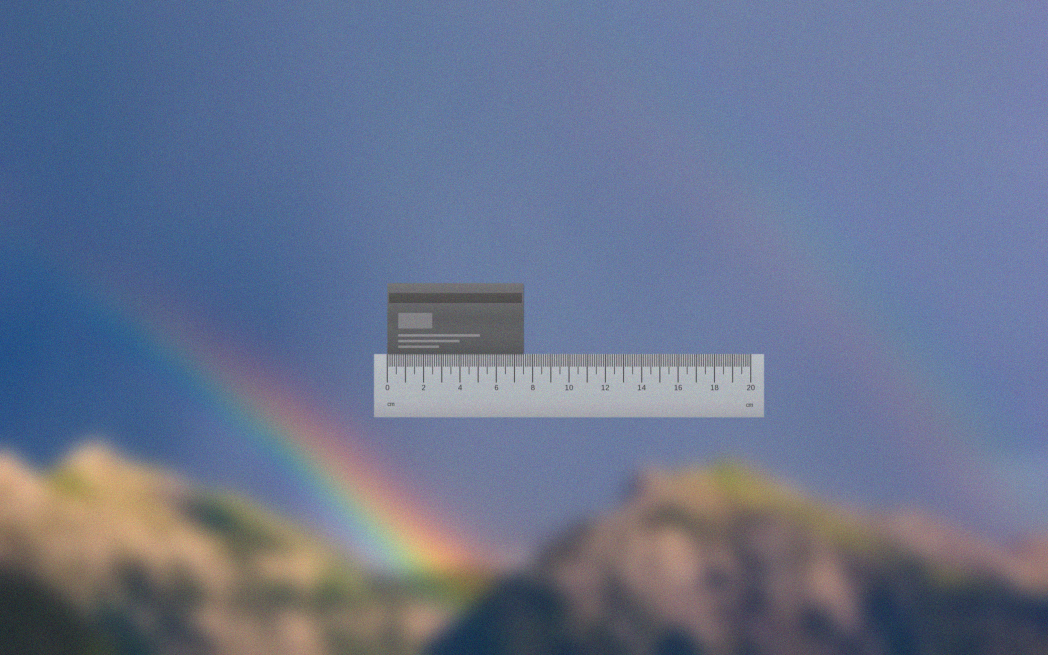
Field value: 7.5cm
